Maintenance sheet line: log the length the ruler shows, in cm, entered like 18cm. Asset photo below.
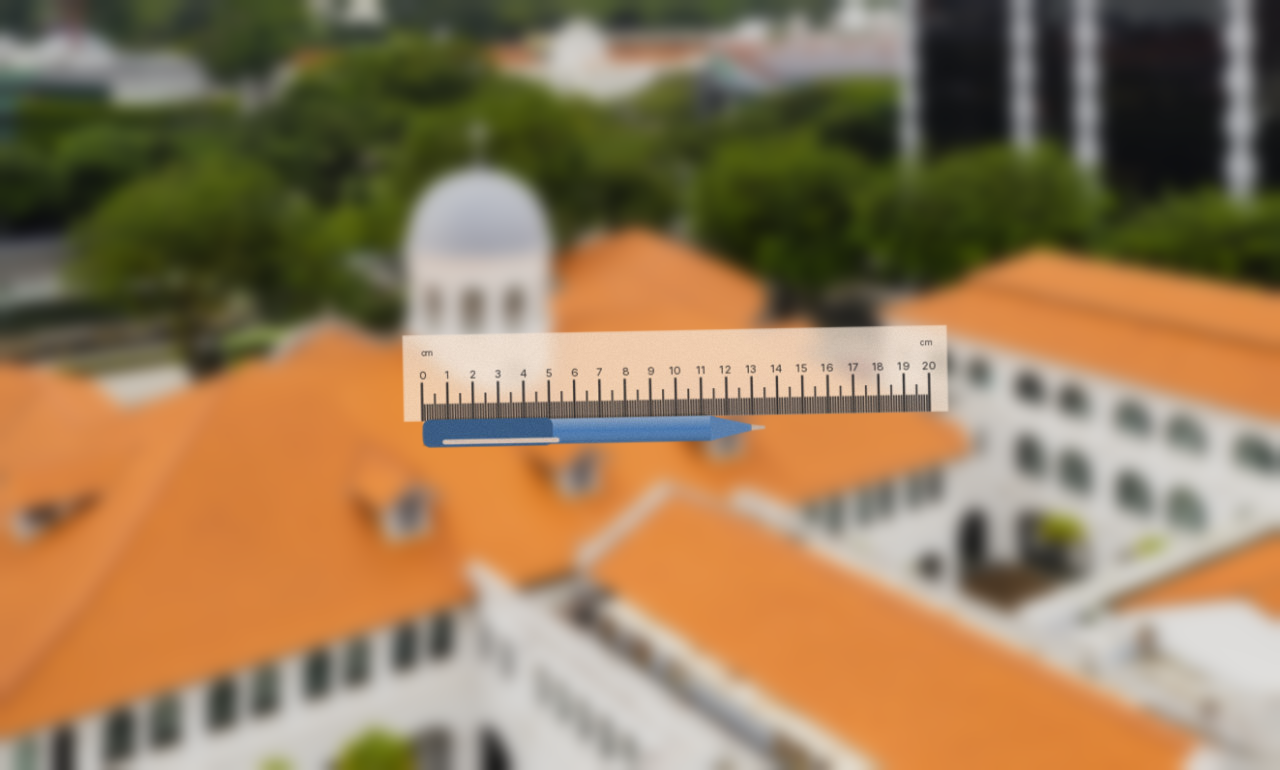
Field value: 13.5cm
